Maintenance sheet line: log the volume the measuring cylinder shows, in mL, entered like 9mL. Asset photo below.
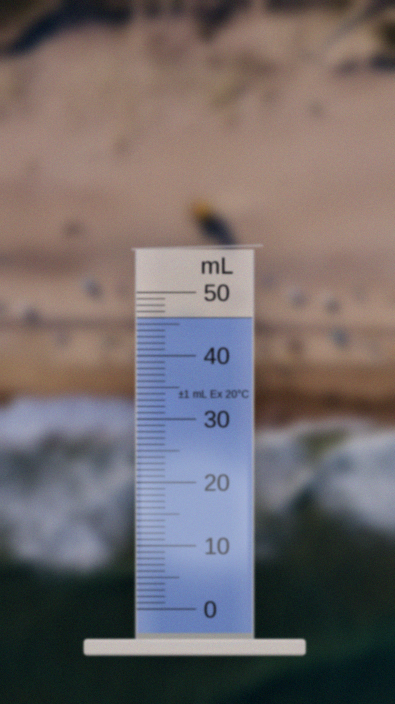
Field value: 46mL
